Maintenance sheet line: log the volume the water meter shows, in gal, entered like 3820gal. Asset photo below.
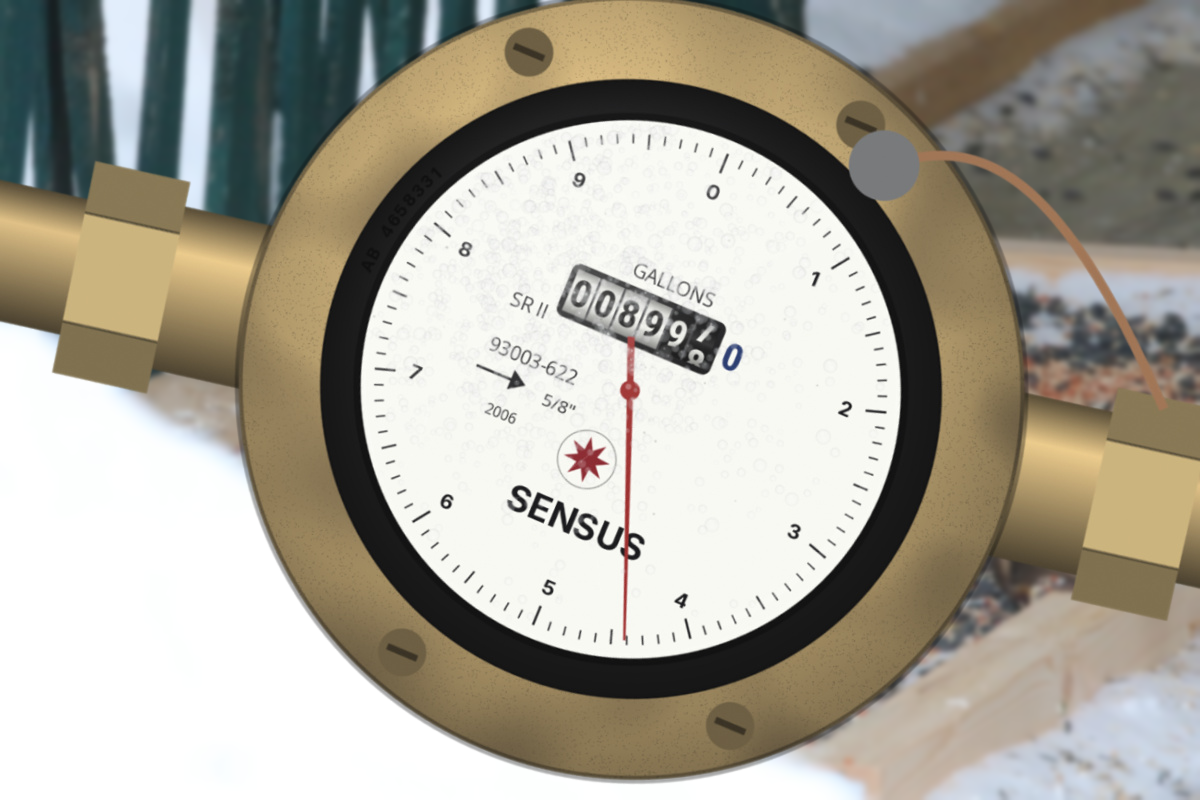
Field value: 89974.4gal
